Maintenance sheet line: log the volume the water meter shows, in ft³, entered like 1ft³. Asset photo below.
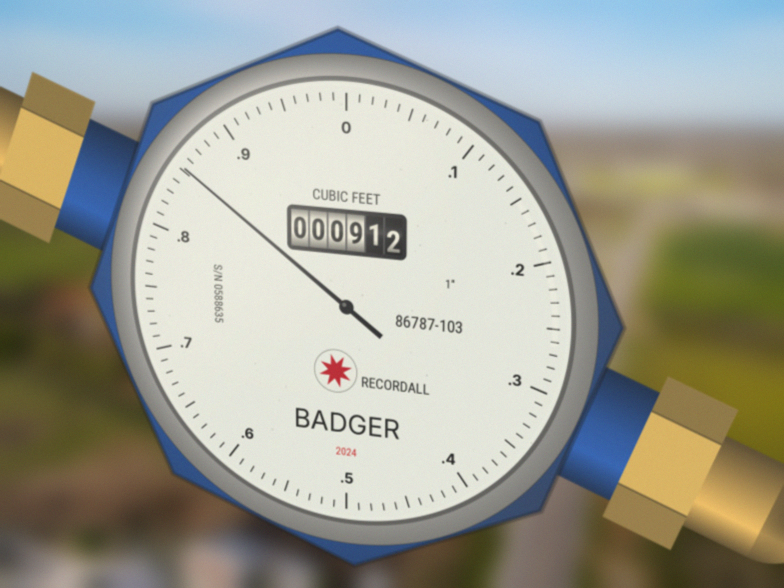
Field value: 911.85ft³
